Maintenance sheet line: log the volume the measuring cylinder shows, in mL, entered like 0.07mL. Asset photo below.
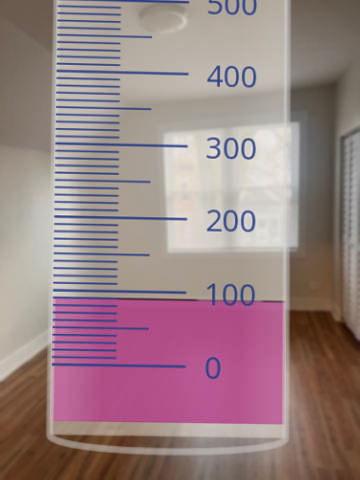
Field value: 90mL
